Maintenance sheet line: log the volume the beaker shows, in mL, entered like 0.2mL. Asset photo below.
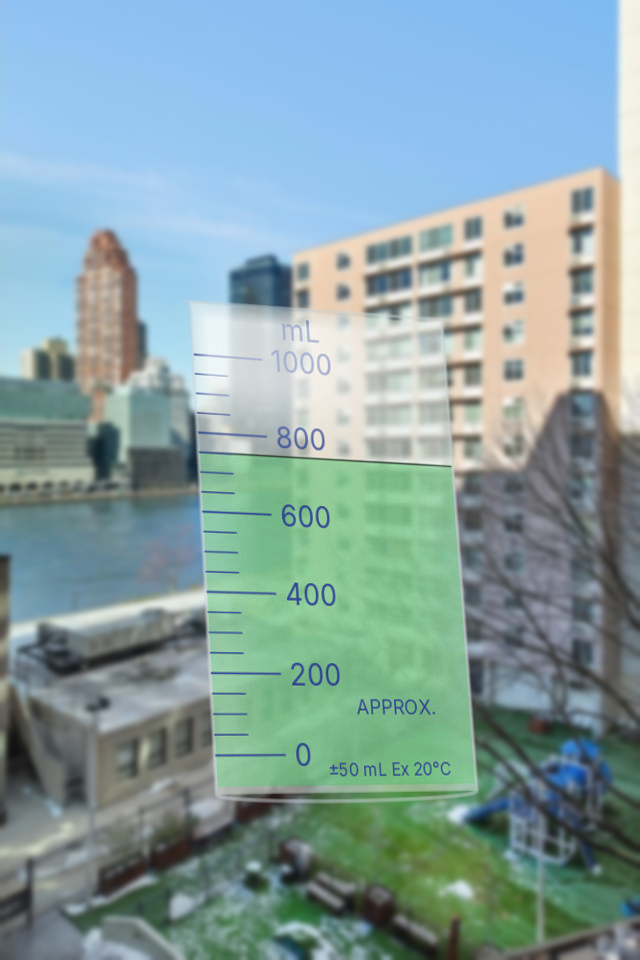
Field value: 750mL
